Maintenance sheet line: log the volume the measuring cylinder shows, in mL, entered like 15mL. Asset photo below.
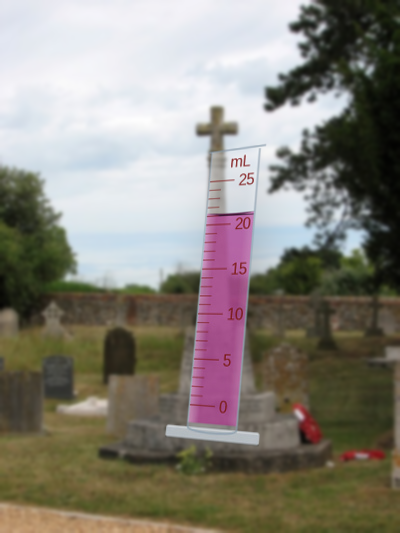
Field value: 21mL
